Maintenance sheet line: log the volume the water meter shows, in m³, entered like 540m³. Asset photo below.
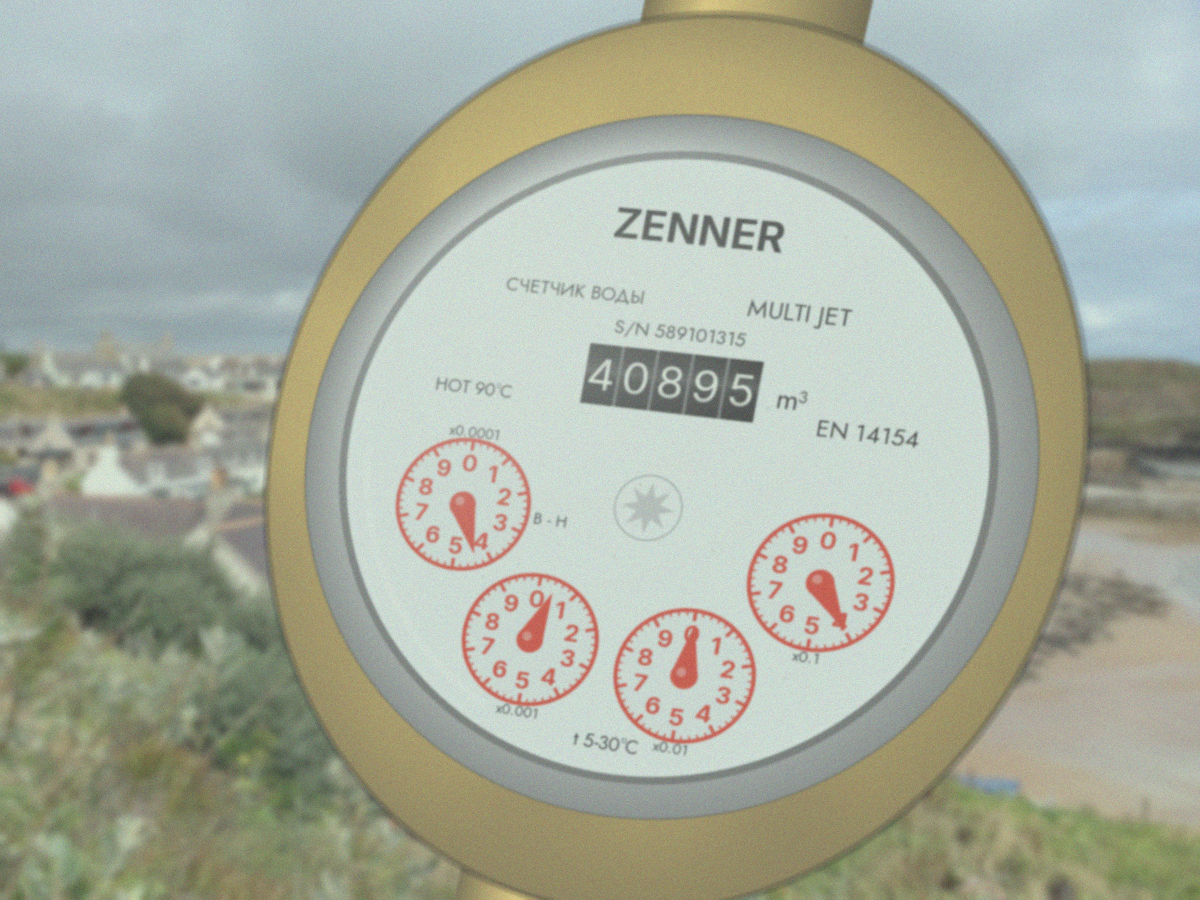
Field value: 40895.4004m³
